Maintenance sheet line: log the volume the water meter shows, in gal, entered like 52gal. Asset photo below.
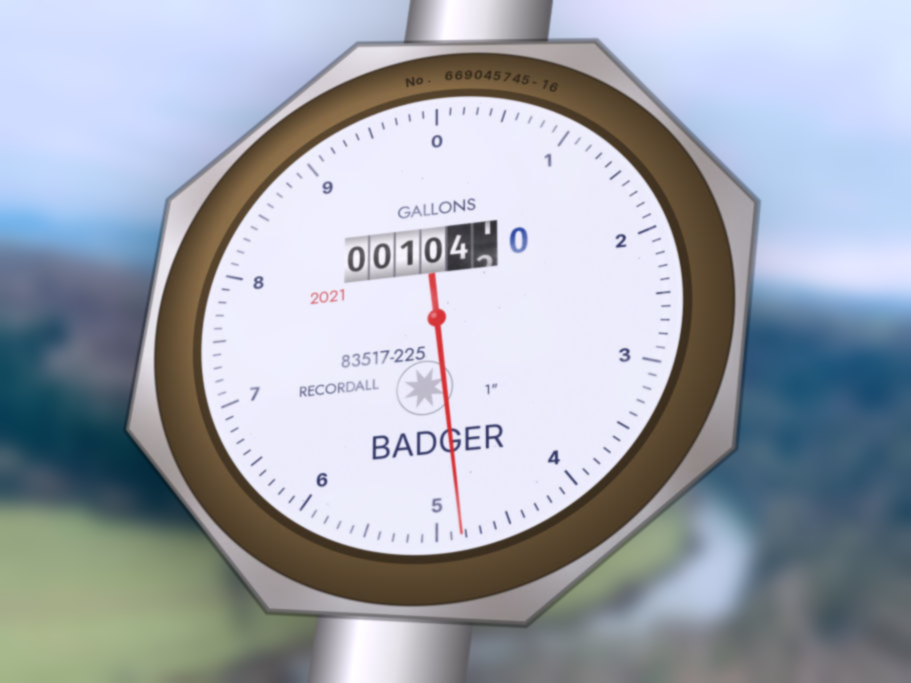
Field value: 10414.8gal
